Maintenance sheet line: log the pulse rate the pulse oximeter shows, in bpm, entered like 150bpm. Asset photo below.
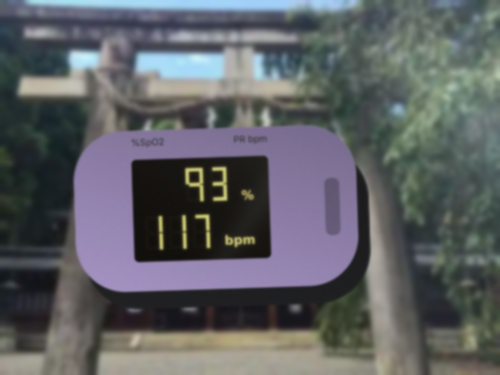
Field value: 117bpm
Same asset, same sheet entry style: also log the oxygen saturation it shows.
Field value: 93%
